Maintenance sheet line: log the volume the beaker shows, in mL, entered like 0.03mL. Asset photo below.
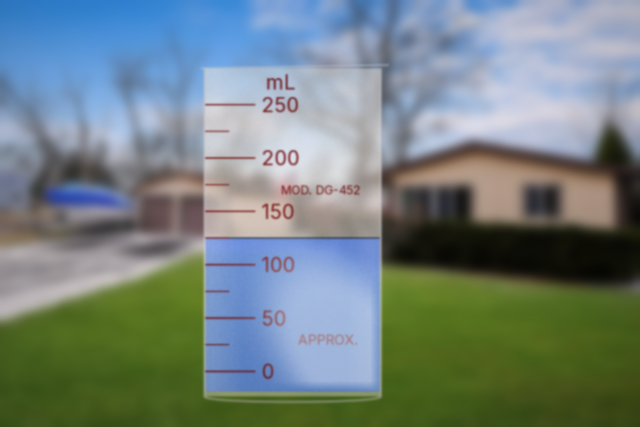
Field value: 125mL
